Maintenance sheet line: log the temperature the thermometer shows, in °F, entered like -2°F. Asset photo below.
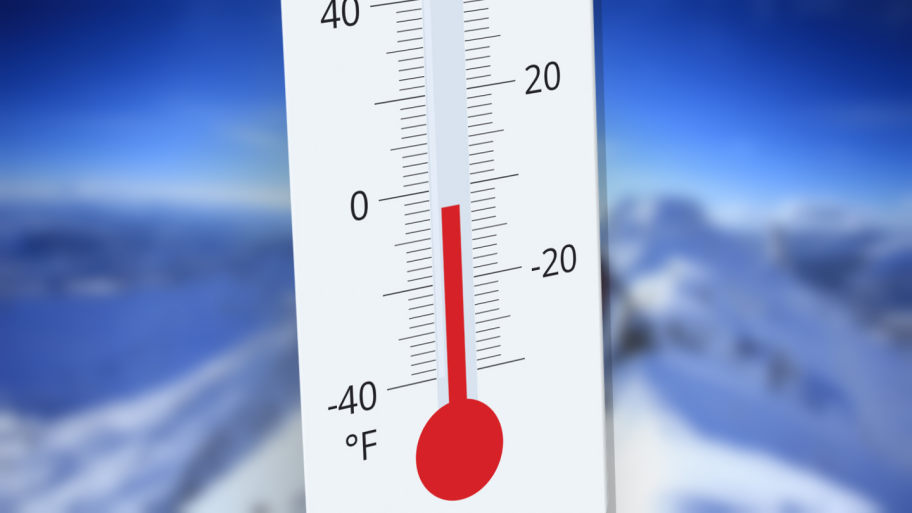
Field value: -4°F
